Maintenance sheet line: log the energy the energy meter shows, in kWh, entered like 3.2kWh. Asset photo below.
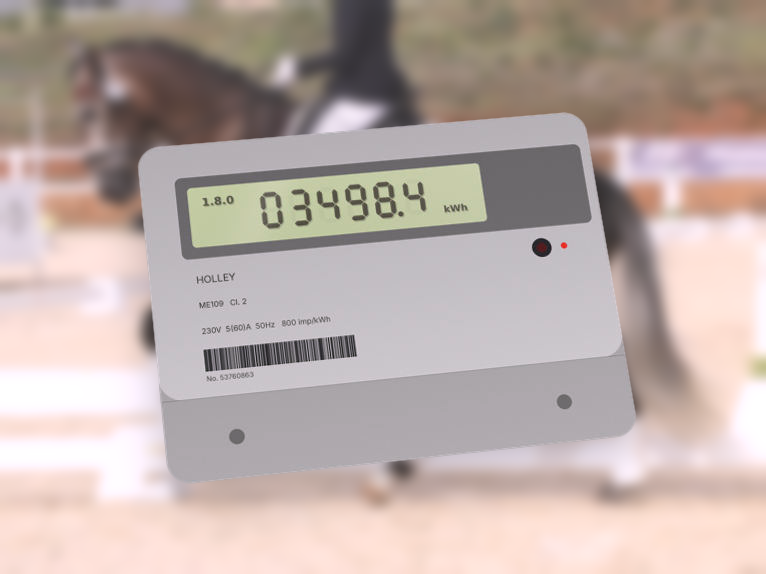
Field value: 3498.4kWh
